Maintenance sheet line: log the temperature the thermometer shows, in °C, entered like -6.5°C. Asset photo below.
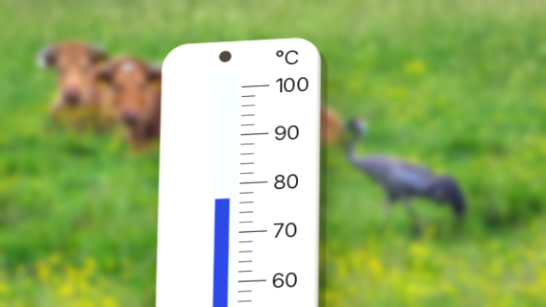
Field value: 77°C
